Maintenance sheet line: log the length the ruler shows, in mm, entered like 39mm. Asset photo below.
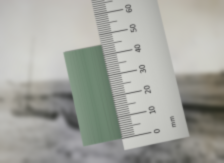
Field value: 45mm
